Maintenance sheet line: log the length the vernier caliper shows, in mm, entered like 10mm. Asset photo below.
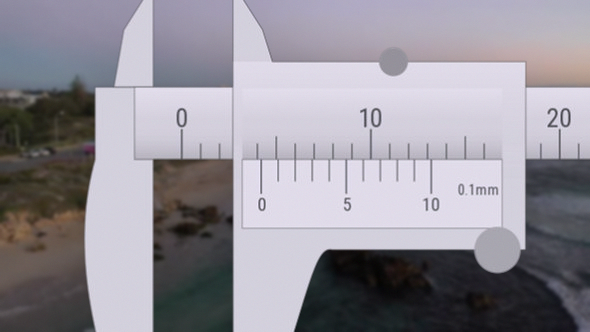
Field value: 4.2mm
